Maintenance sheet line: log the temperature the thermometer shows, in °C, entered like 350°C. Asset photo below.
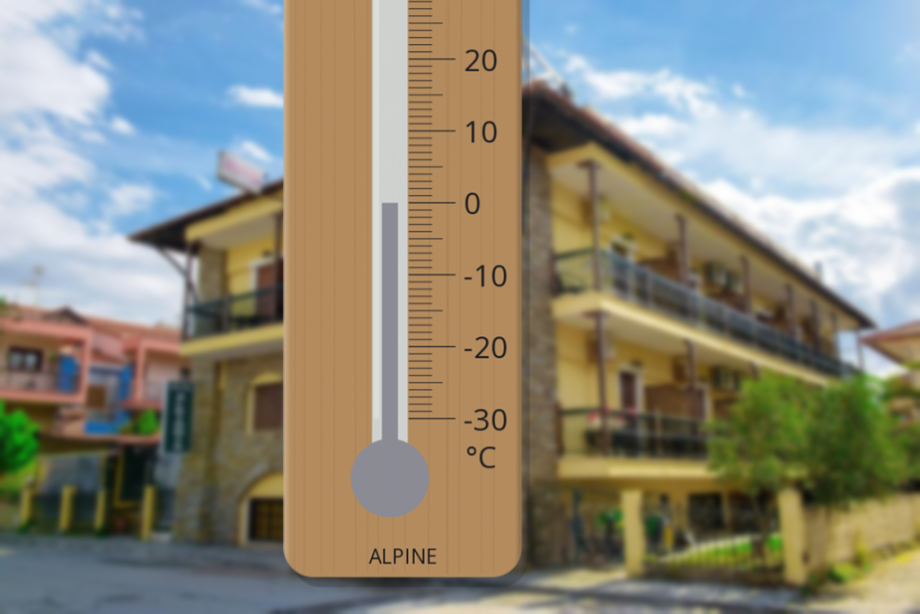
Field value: 0°C
